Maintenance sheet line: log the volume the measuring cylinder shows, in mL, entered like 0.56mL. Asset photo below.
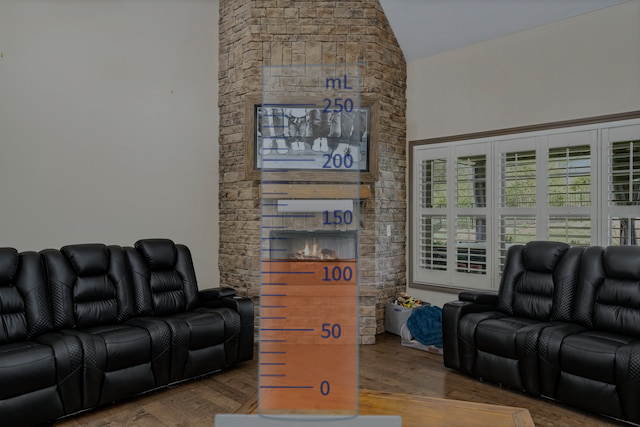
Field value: 110mL
